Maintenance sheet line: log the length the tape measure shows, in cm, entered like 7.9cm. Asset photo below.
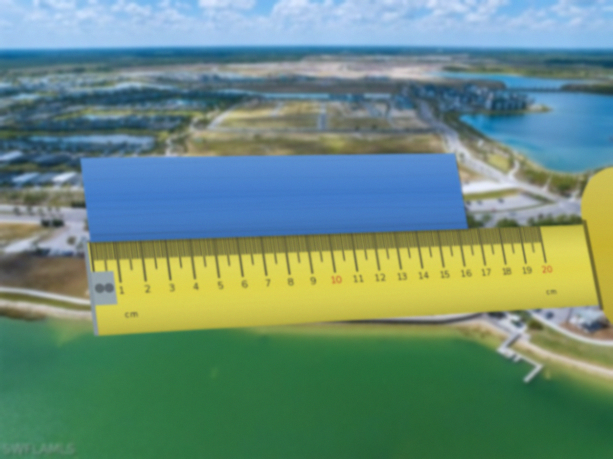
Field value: 16.5cm
